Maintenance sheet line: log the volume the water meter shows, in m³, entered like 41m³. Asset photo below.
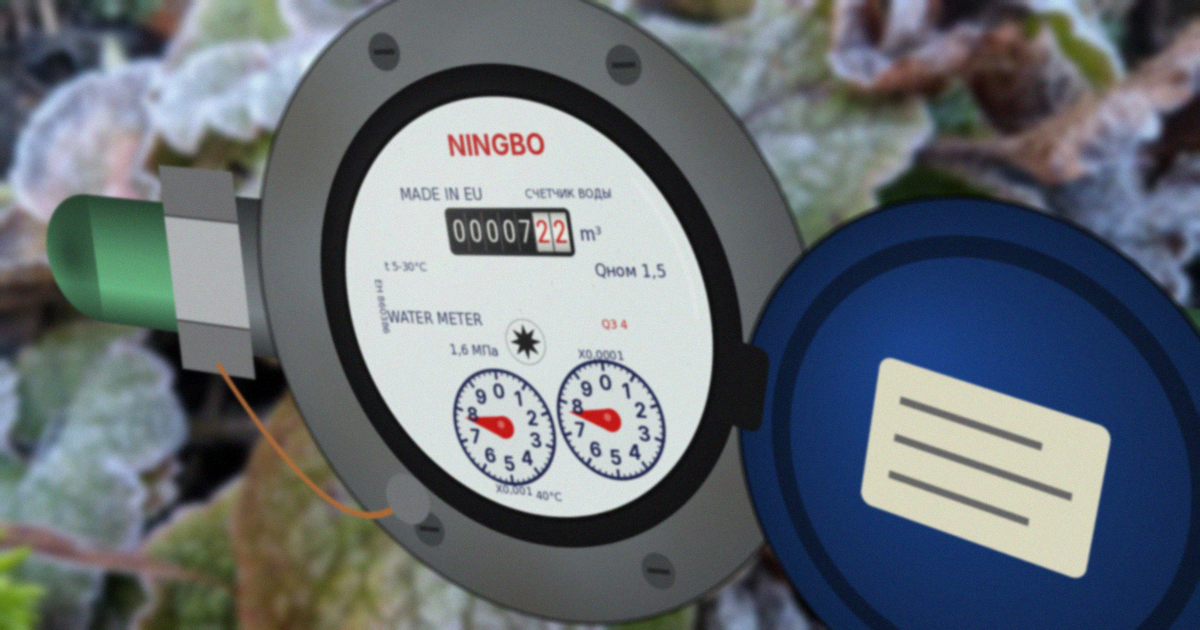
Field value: 7.2277m³
